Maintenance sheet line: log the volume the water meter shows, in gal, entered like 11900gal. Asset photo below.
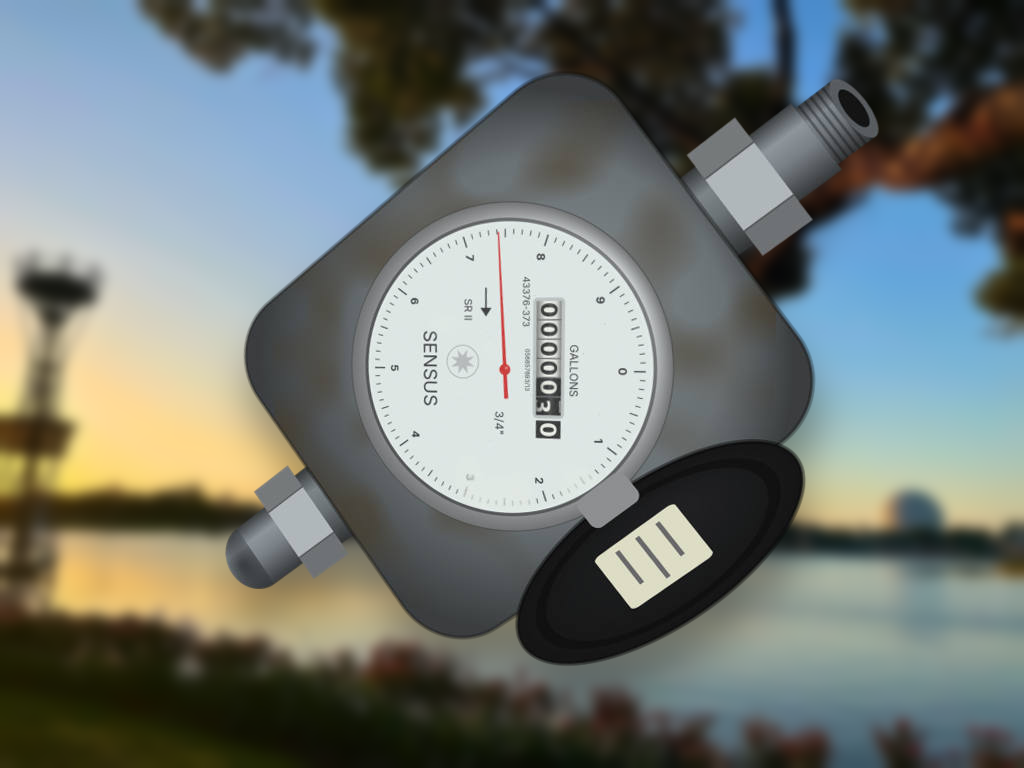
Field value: 27.4gal
